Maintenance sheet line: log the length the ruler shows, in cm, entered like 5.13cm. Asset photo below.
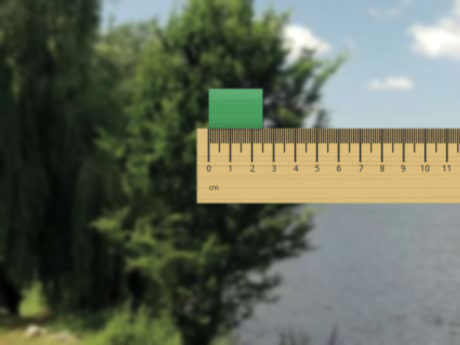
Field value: 2.5cm
